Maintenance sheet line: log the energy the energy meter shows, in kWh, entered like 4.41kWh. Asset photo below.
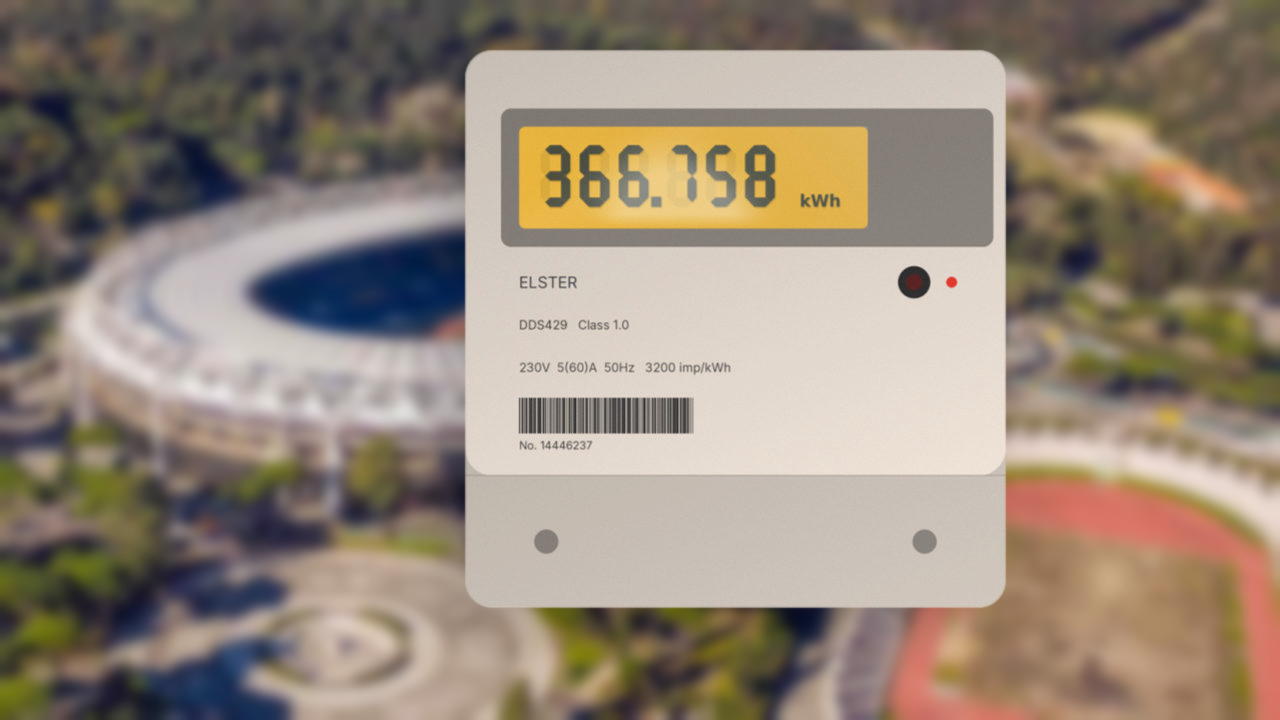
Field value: 366.758kWh
